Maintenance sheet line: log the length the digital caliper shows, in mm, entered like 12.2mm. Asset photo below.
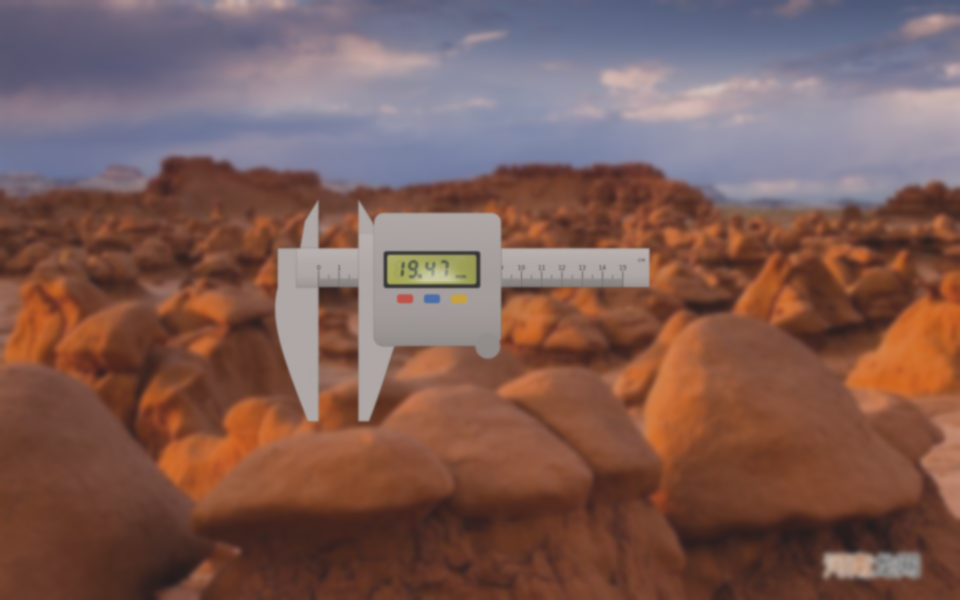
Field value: 19.47mm
